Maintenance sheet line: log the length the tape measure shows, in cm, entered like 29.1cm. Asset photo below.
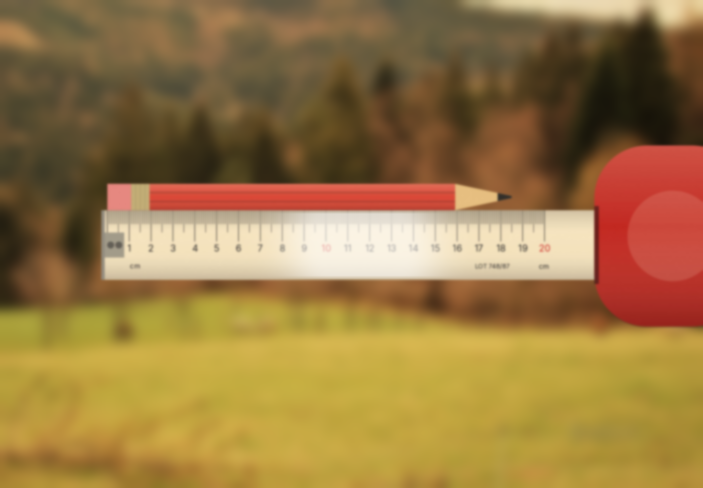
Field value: 18.5cm
